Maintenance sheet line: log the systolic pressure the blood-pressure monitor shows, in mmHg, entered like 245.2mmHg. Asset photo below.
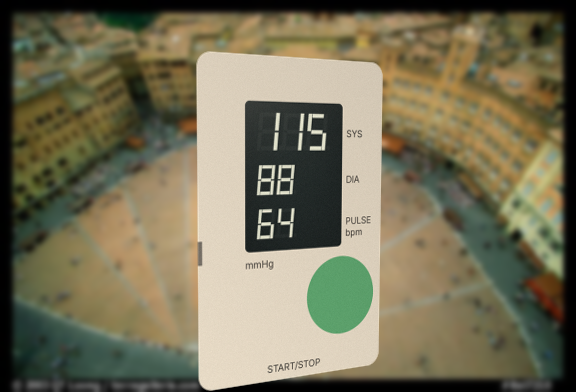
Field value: 115mmHg
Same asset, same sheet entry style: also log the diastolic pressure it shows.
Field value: 88mmHg
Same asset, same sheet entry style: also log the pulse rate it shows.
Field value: 64bpm
